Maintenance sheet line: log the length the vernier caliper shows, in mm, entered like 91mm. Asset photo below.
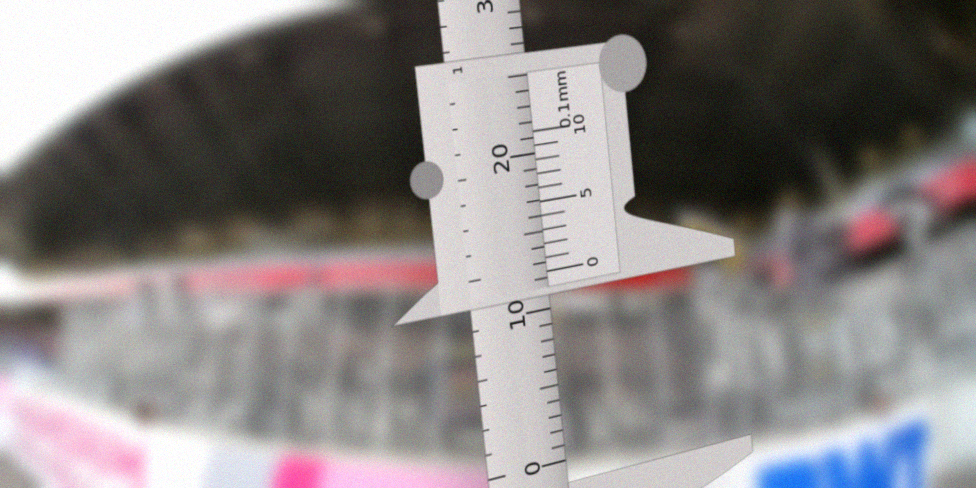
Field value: 12.4mm
